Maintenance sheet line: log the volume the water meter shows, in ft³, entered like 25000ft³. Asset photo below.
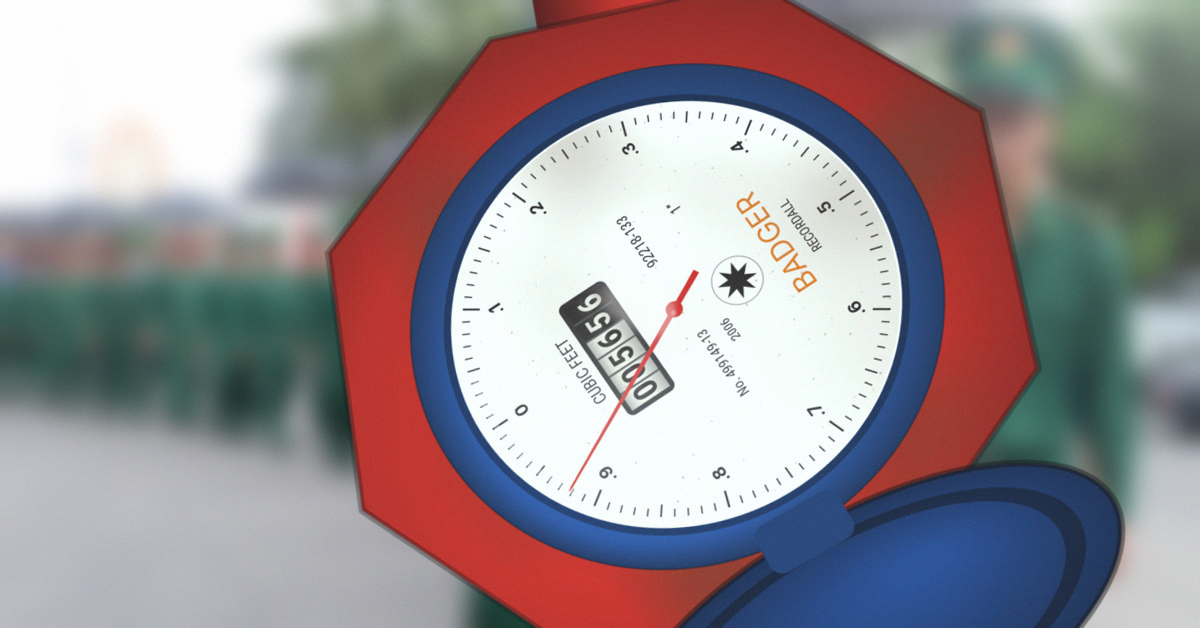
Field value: 5655.92ft³
